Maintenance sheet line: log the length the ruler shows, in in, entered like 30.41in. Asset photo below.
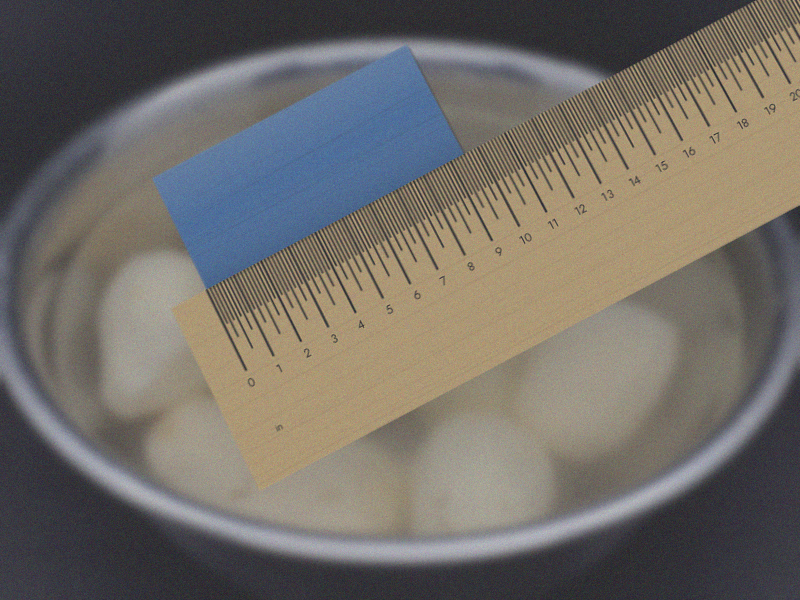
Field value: 9.5in
